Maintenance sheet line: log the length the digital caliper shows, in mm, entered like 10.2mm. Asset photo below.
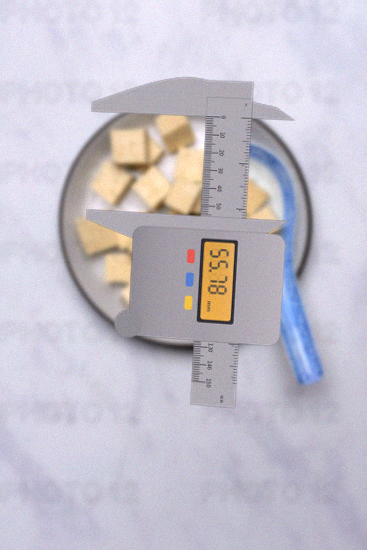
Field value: 55.78mm
